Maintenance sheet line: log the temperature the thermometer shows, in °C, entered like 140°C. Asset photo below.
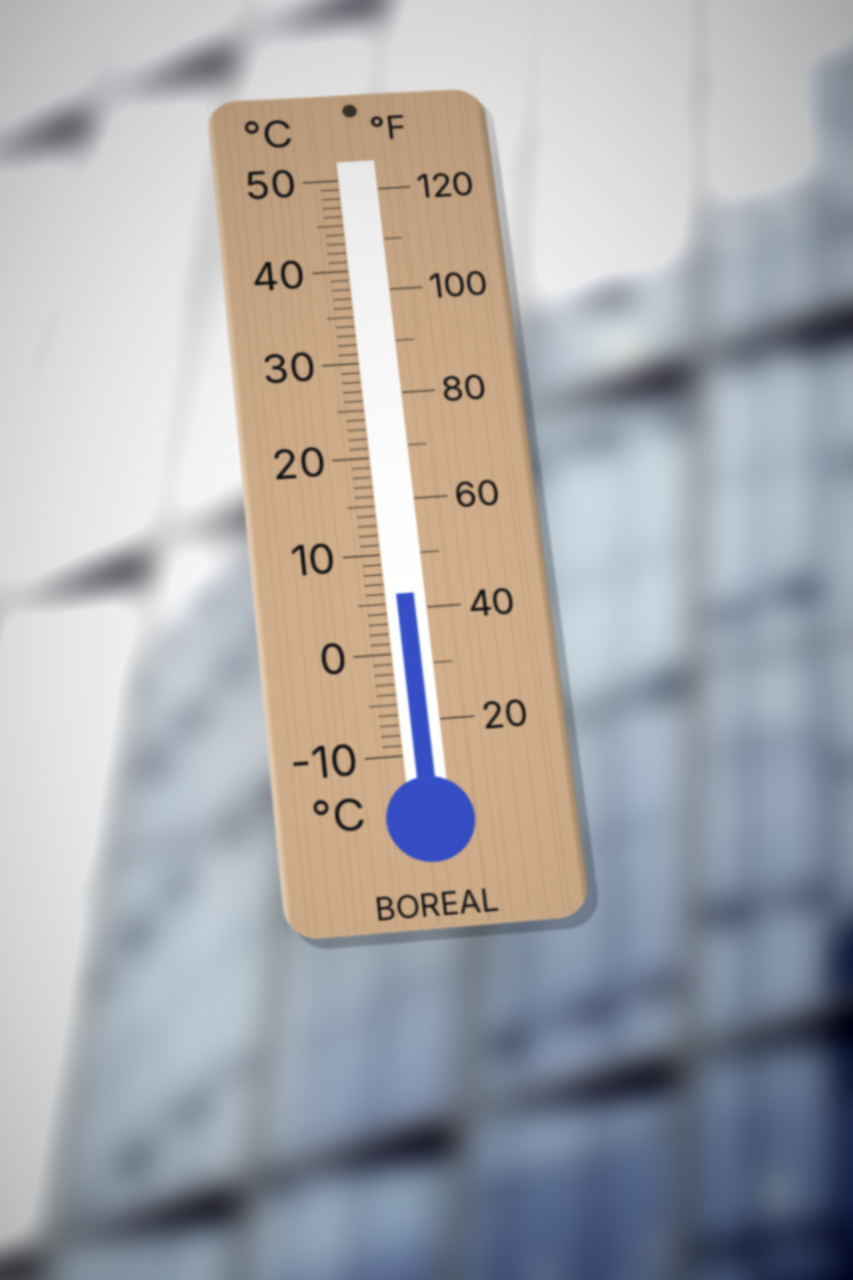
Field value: 6°C
